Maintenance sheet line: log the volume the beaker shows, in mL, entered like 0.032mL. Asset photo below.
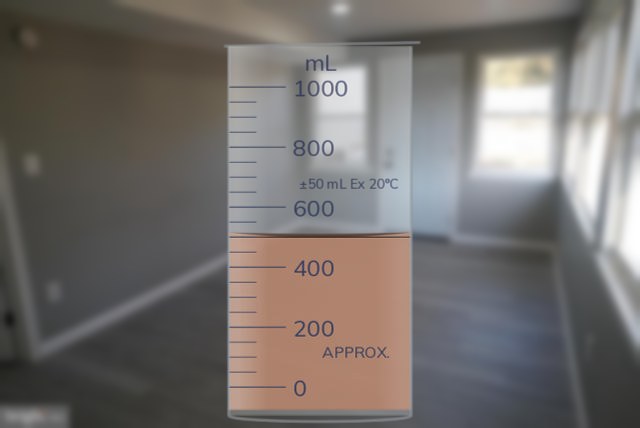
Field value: 500mL
